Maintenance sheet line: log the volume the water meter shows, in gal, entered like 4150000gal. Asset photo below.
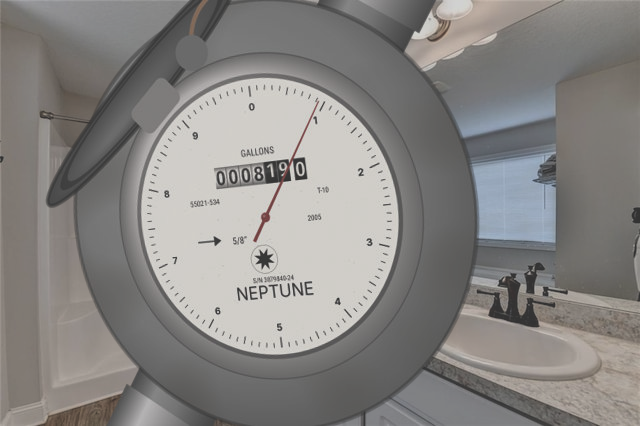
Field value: 8190.9gal
